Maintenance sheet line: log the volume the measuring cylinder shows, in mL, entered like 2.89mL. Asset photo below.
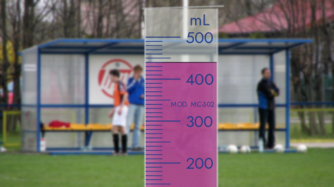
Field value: 440mL
